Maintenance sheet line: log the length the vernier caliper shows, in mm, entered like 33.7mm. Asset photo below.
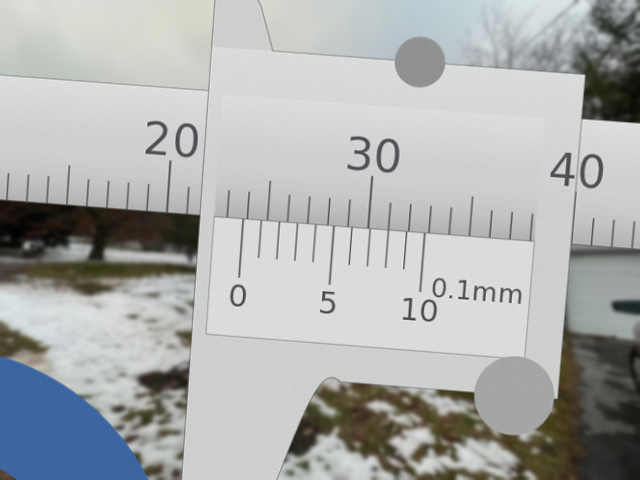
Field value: 23.8mm
